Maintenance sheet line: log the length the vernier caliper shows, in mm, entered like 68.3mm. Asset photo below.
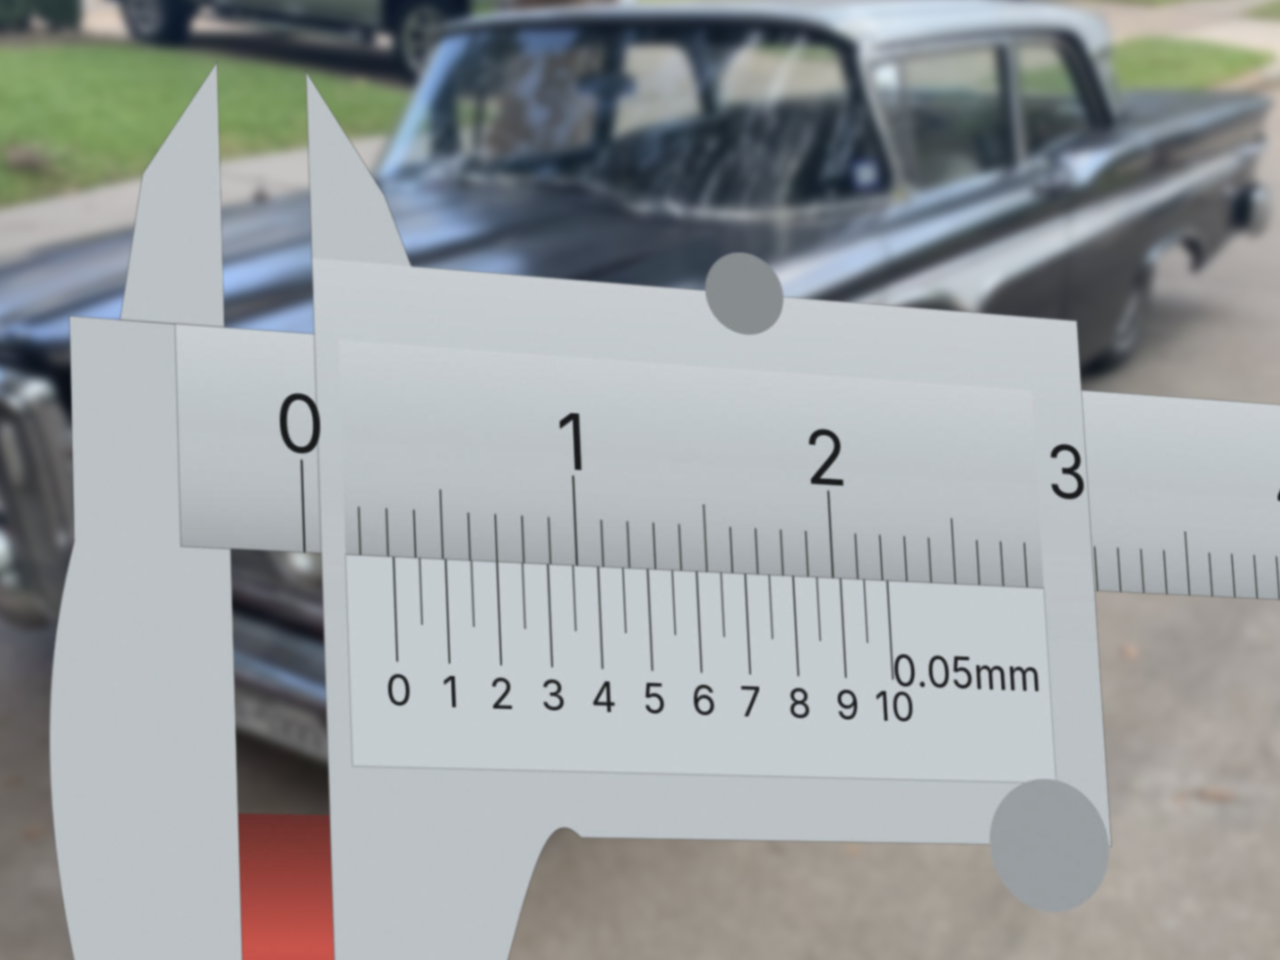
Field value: 3.2mm
